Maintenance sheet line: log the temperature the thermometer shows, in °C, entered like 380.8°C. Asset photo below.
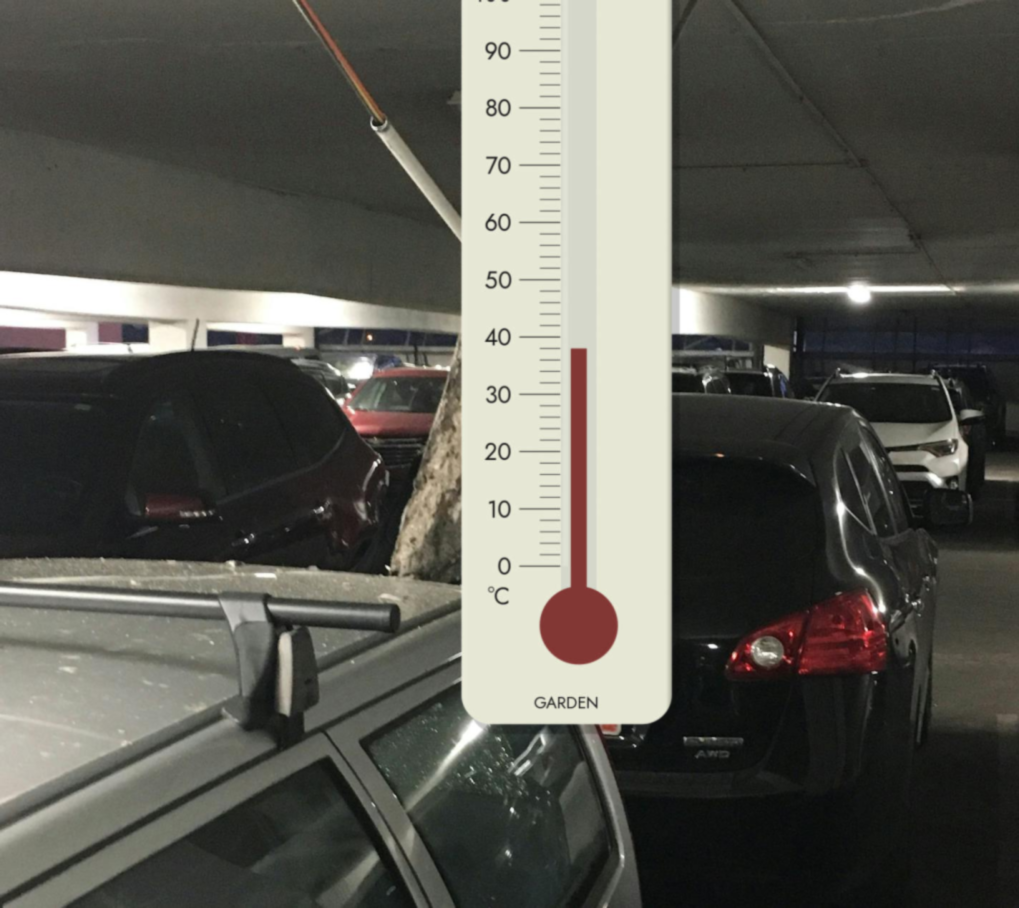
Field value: 38°C
